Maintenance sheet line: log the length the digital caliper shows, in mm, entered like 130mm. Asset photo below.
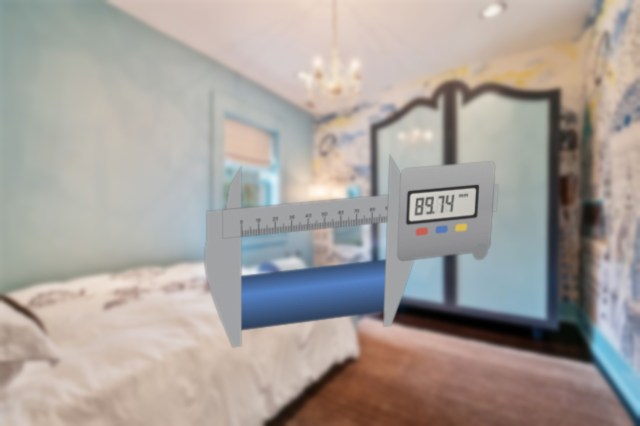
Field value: 89.74mm
